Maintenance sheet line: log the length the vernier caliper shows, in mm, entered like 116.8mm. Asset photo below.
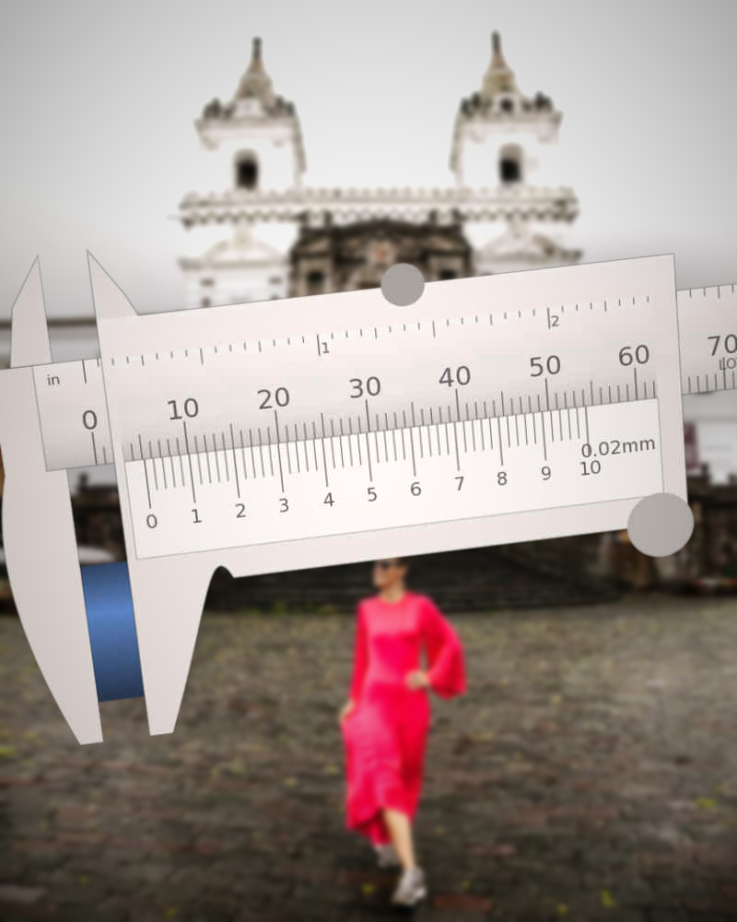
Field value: 5.2mm
